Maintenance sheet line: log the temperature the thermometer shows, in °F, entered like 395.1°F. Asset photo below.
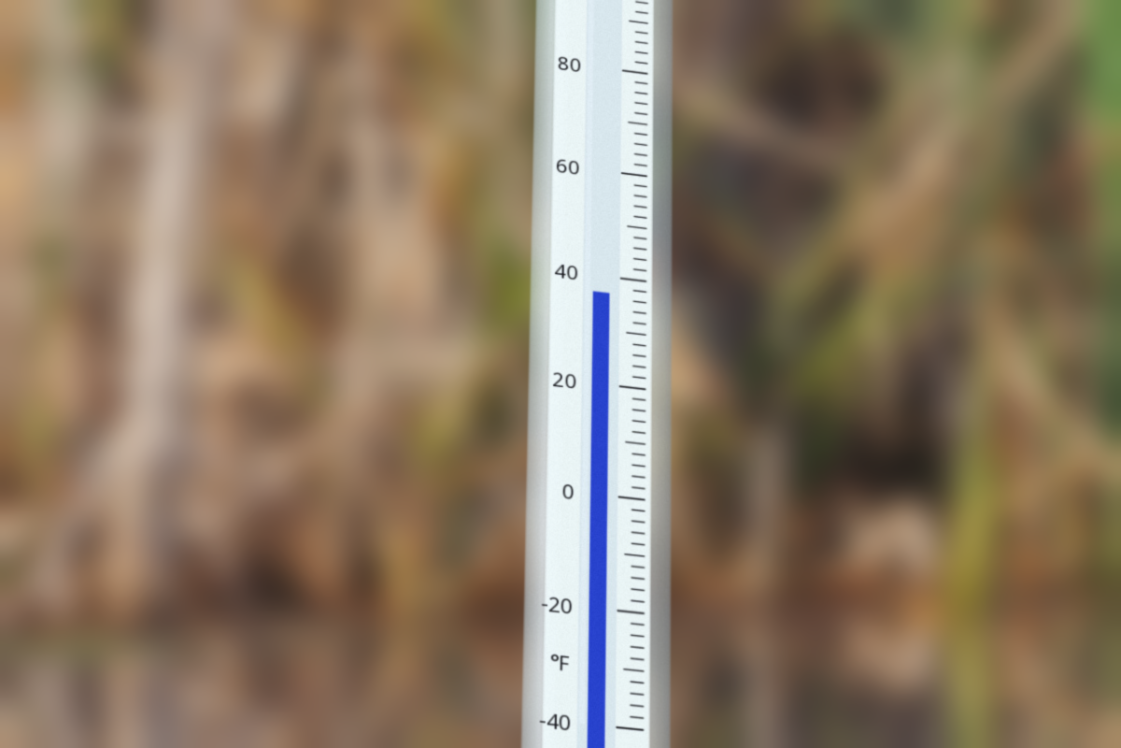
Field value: 37°F
